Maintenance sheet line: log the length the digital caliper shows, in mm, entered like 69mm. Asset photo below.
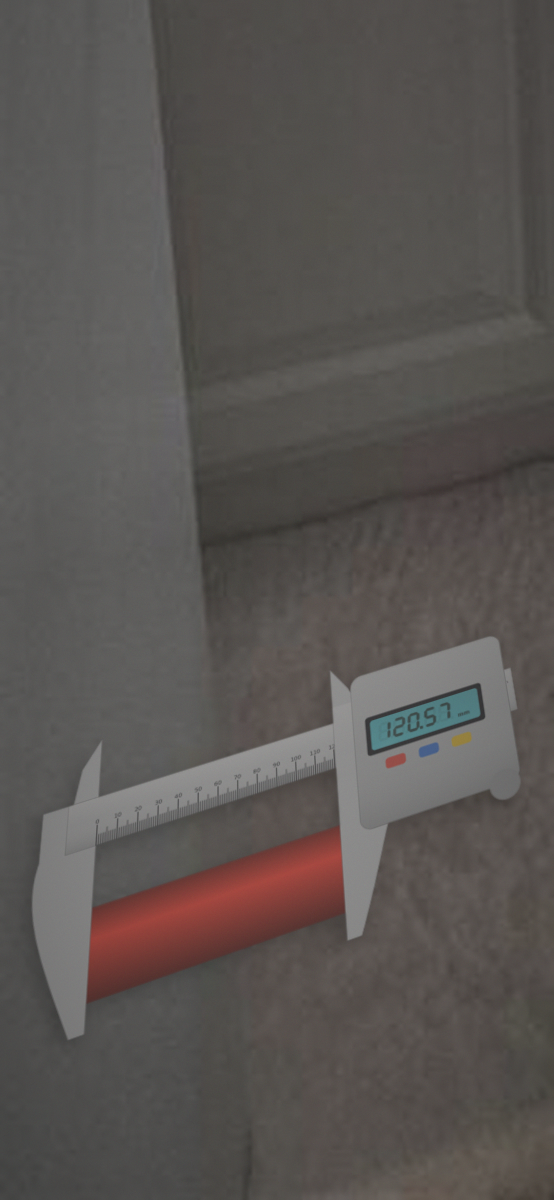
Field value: 120.57mm
